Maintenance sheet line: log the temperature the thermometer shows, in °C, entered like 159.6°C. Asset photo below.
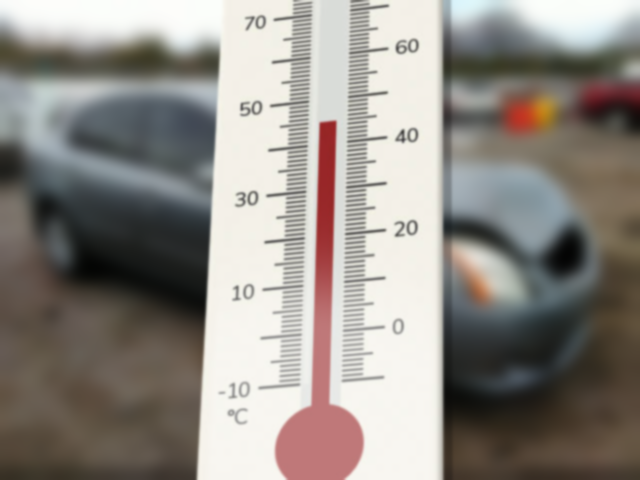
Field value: 45°C
